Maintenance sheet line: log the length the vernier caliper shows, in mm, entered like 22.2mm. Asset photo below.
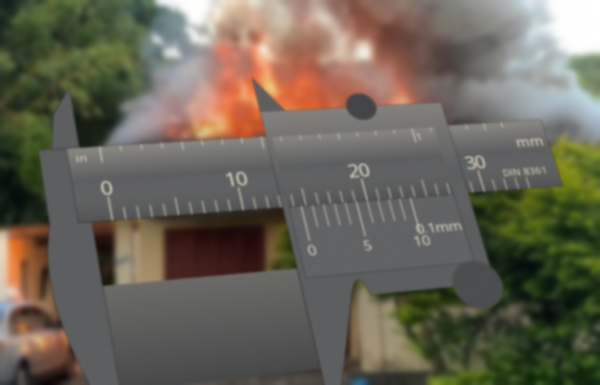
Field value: 14.6mm
